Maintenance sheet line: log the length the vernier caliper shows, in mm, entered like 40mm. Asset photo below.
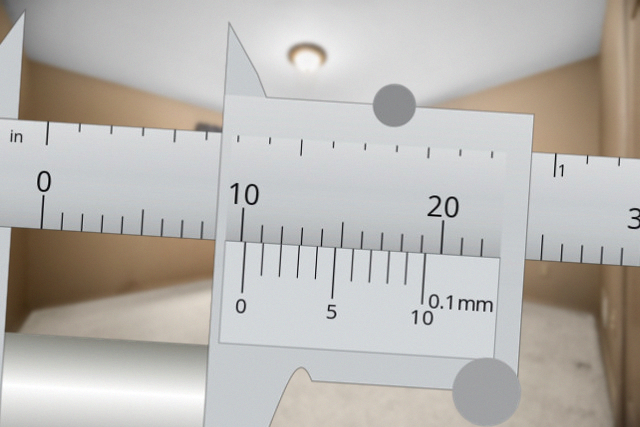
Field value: 10.2mm
